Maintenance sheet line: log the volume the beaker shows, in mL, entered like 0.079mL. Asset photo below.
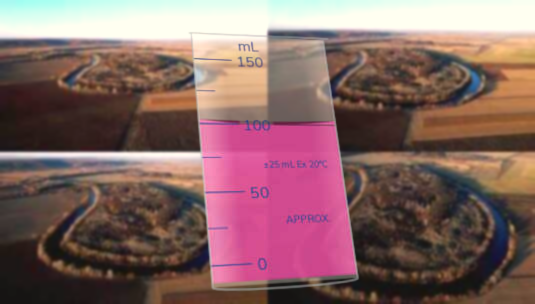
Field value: 100mL
